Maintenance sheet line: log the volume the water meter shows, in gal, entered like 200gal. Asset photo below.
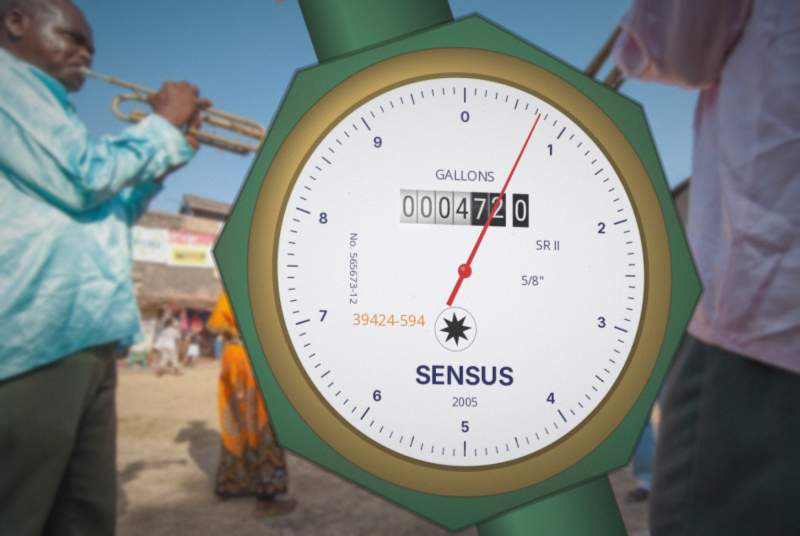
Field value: 4720.7gal
